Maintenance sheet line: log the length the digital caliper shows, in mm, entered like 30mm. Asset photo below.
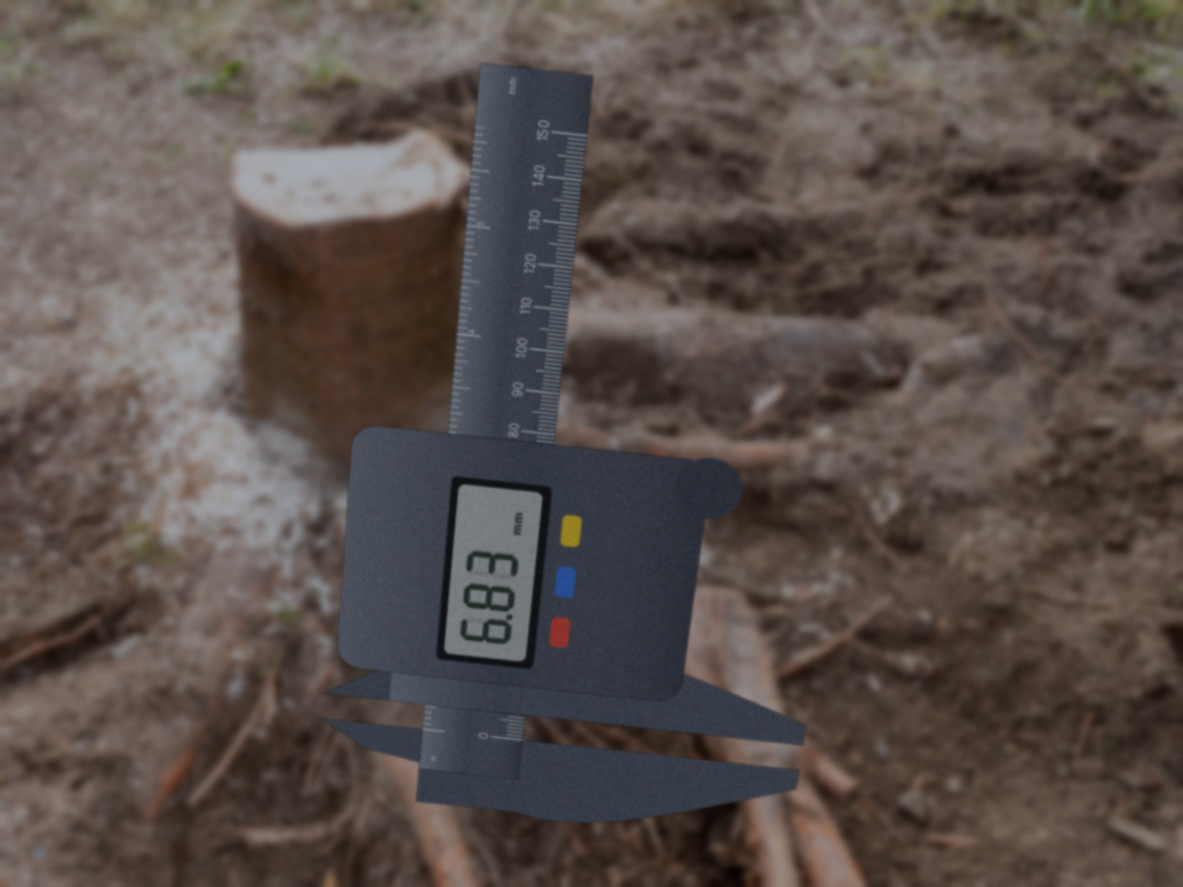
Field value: 6.83mm
